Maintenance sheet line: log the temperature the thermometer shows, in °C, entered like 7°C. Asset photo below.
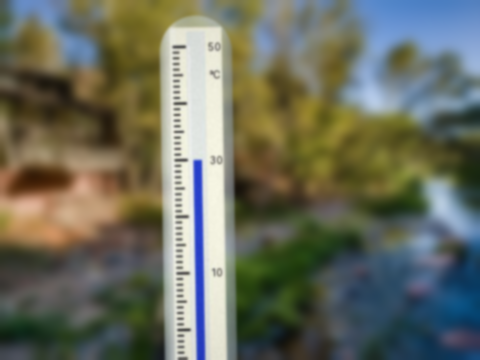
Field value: 30°C
